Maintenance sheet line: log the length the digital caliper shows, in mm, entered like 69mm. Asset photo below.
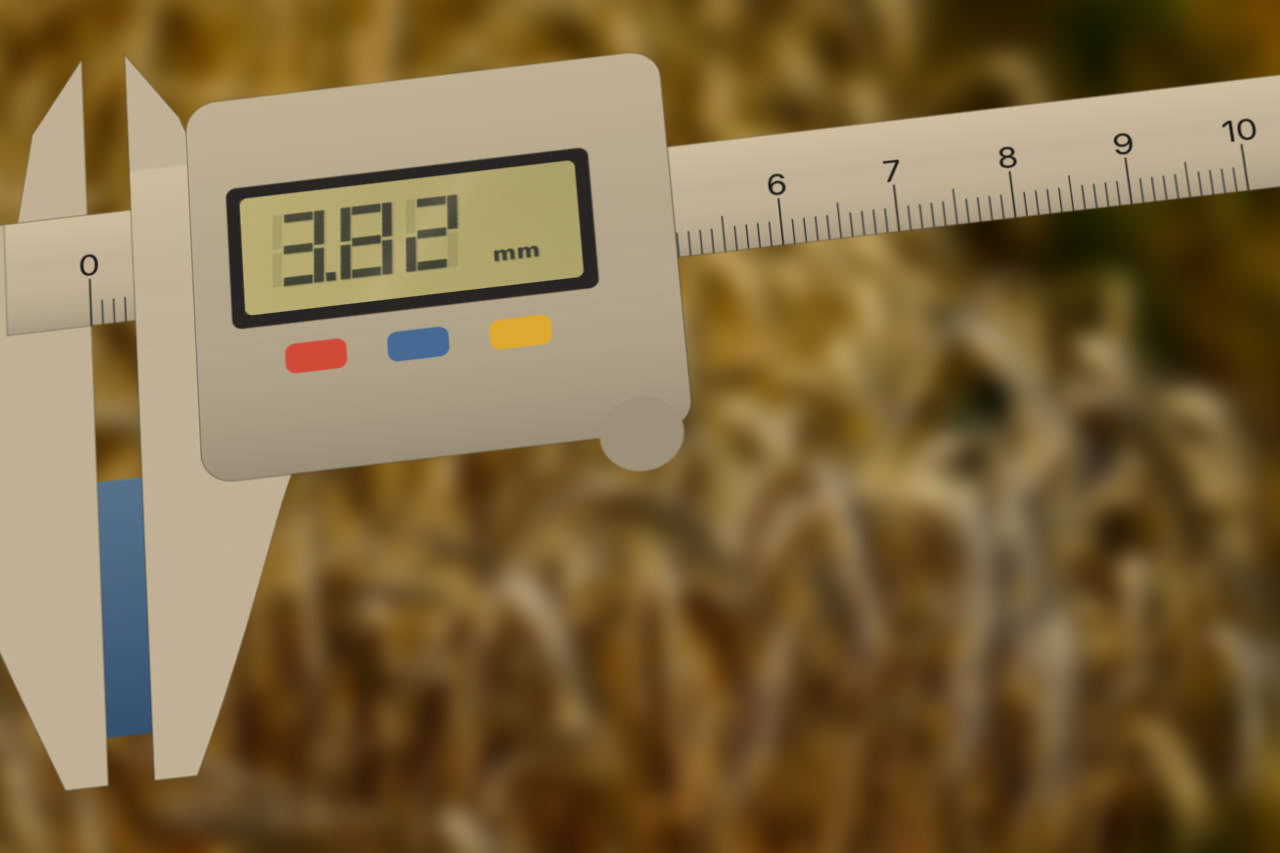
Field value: 3.82mm
